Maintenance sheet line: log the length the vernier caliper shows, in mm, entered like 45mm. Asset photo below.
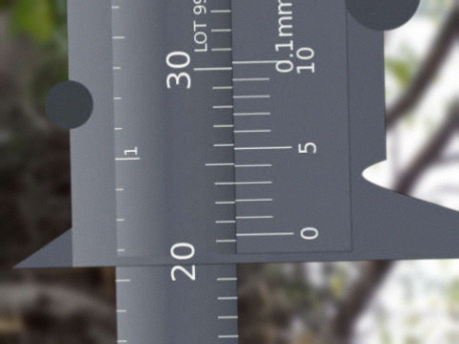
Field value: 21.3mm
